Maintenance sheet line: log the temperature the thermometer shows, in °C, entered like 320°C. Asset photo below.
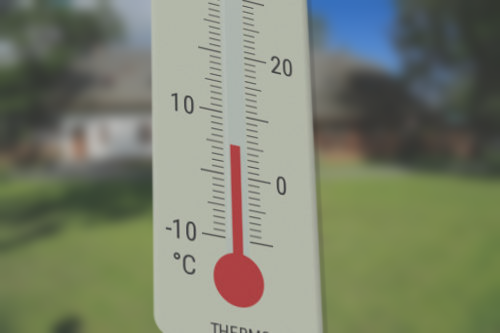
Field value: 5°C
